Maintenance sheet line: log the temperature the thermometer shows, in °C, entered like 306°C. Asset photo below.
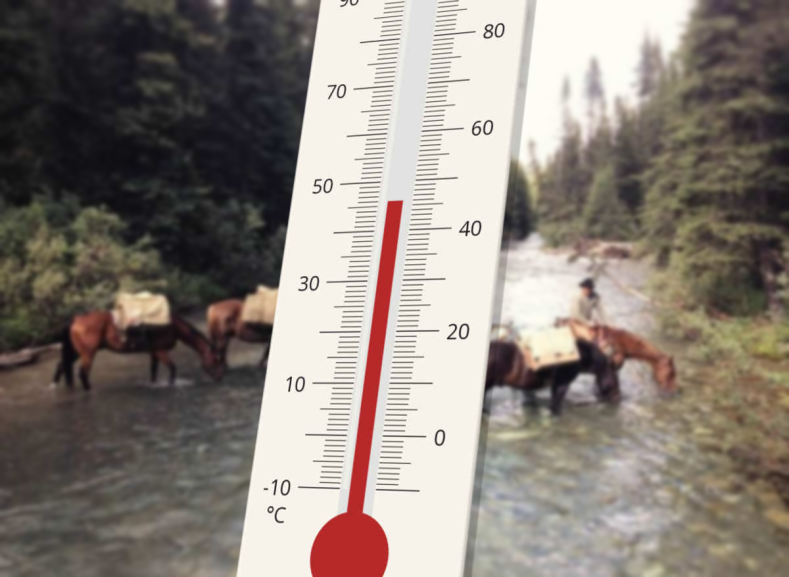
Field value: 46°C
